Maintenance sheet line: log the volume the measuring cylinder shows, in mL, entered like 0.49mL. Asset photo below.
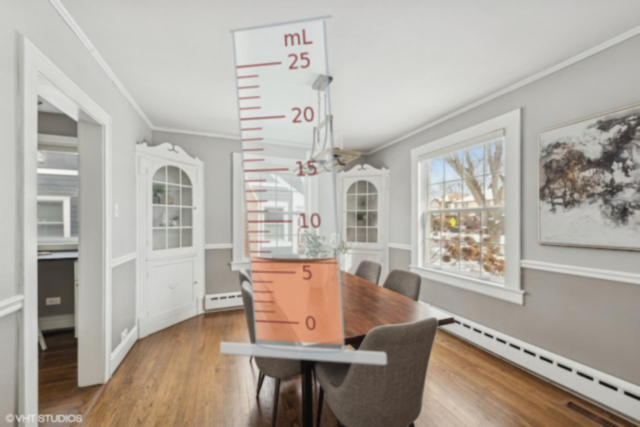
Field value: 6mL
